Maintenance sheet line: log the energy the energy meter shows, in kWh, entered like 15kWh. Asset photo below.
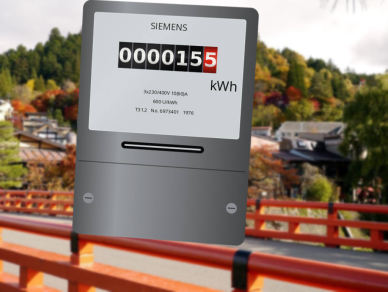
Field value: 15.5kWh
